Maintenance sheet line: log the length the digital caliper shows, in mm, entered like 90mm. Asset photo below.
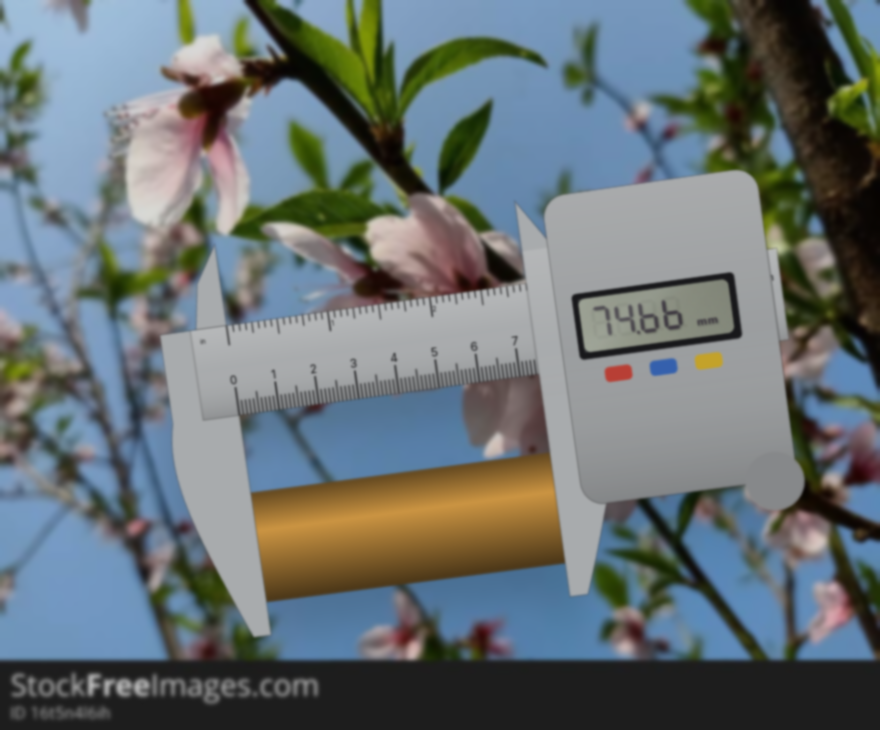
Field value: 74.66mm
